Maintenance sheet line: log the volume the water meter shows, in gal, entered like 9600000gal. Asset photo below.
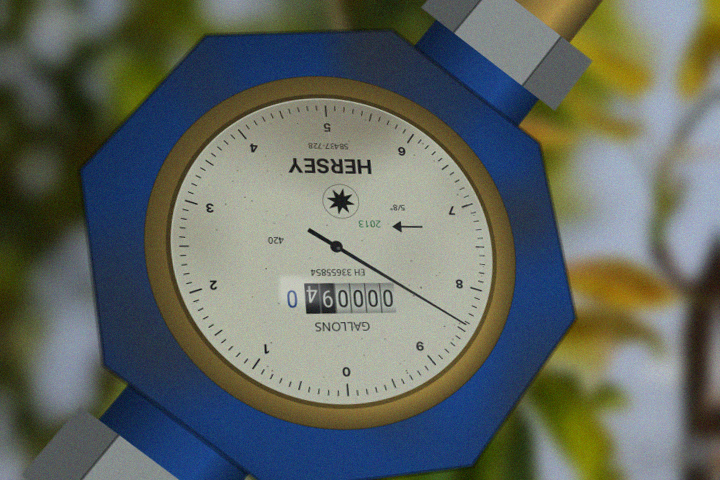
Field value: 938.4gal
